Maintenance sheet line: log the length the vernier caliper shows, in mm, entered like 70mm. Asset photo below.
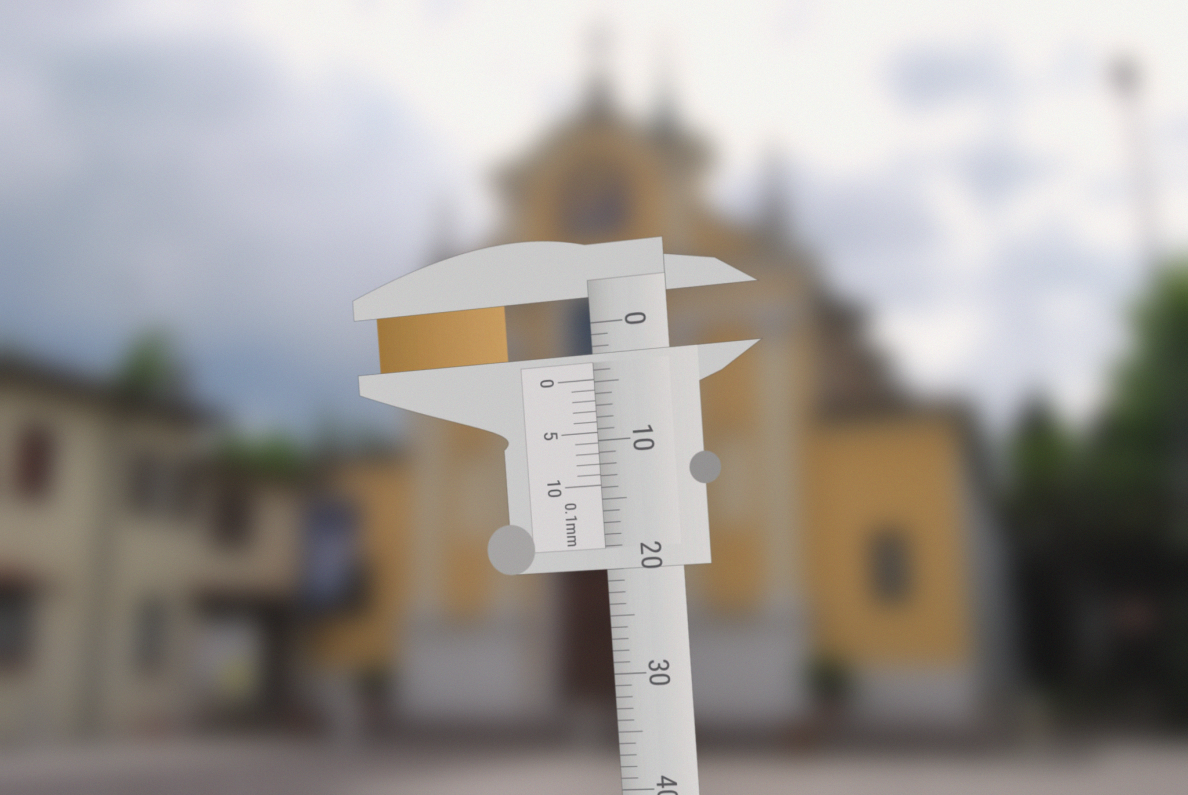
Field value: 4.8mm
